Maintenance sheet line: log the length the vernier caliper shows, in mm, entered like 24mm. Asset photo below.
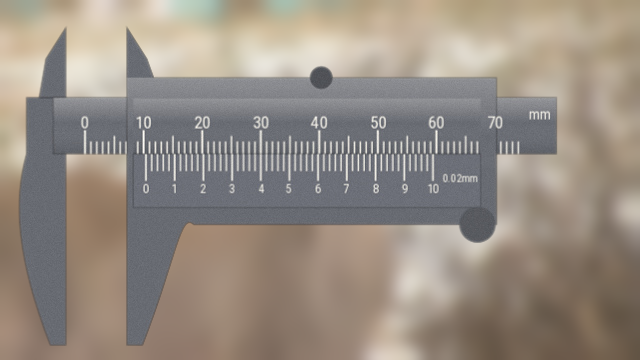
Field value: 10.4mm
